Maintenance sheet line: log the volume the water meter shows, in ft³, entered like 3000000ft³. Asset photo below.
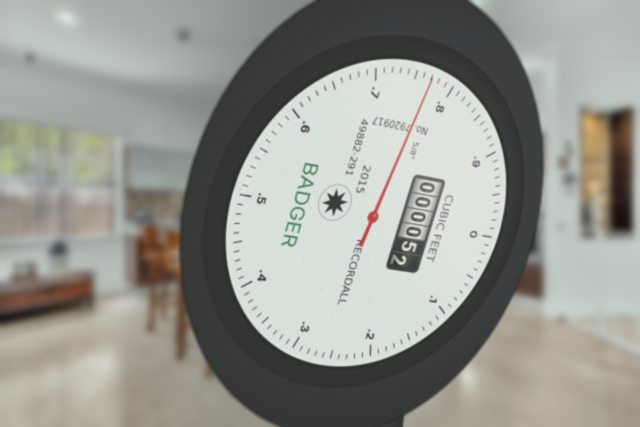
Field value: 51.77ft³
